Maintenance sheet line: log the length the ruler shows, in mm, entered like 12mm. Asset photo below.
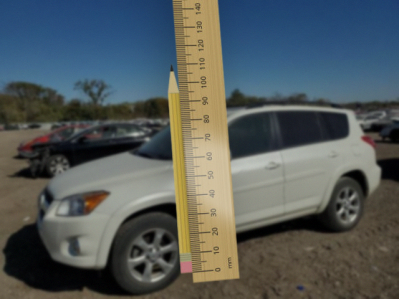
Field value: 110mm
